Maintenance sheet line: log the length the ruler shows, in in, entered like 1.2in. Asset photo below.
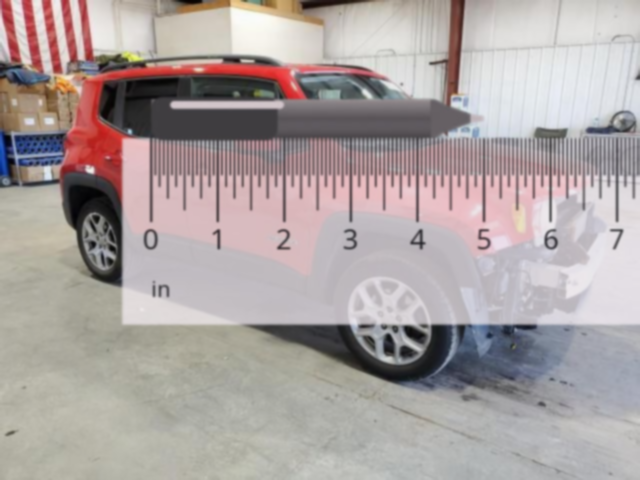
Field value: 5in
